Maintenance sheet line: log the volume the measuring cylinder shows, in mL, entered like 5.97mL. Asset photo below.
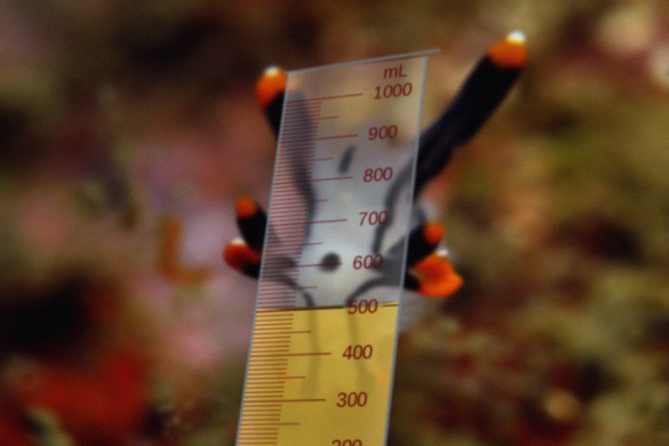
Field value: 500mL
